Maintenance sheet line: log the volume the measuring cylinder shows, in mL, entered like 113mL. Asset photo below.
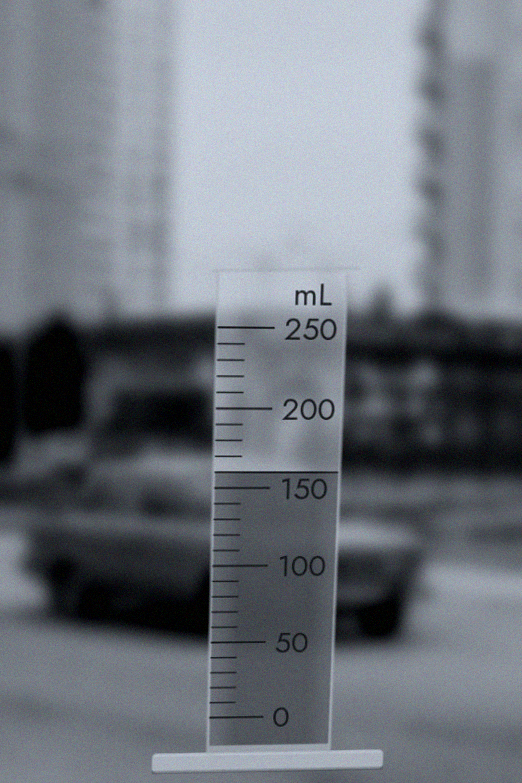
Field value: 160mL
